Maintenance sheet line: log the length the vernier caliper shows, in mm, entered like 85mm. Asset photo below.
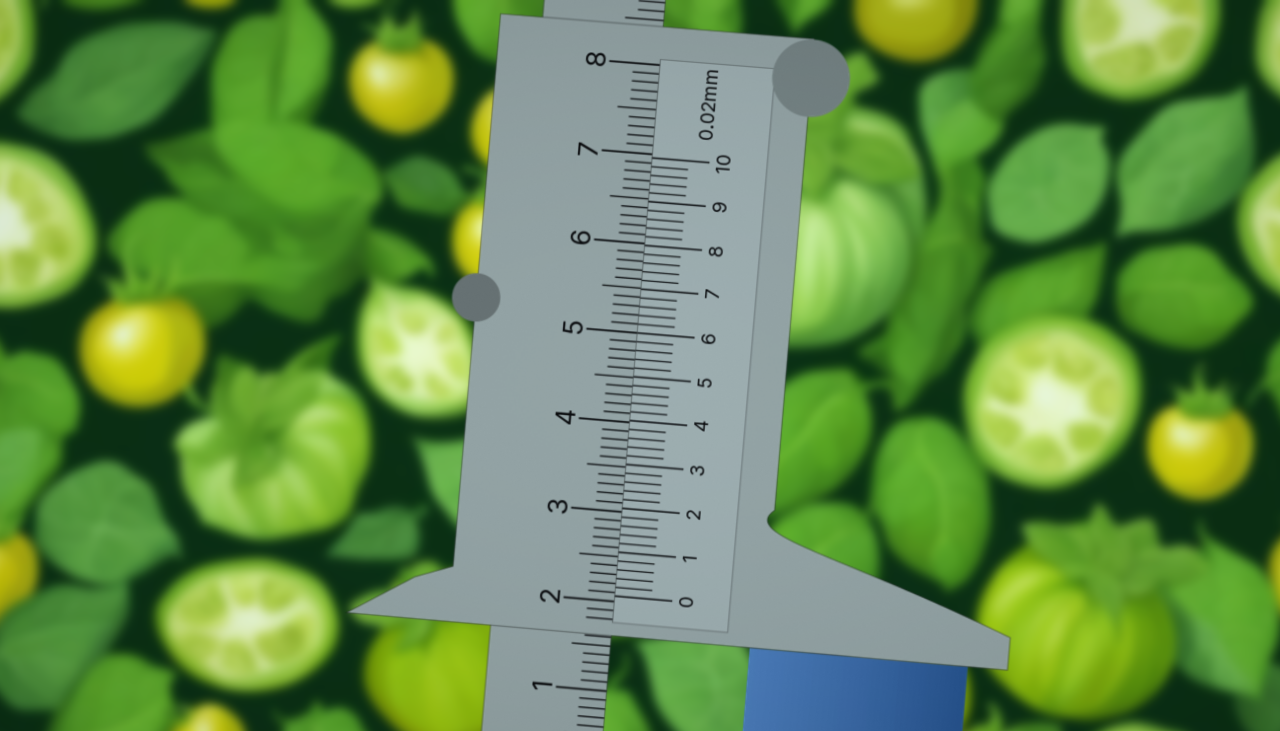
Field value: 20.6mm
